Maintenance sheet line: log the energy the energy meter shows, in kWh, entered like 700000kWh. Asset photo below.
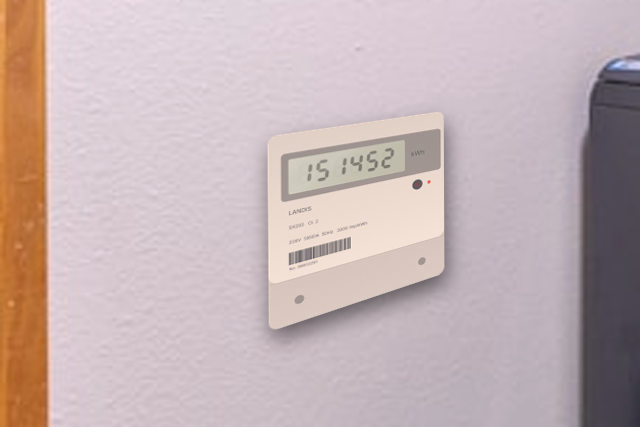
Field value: 151452kWh
